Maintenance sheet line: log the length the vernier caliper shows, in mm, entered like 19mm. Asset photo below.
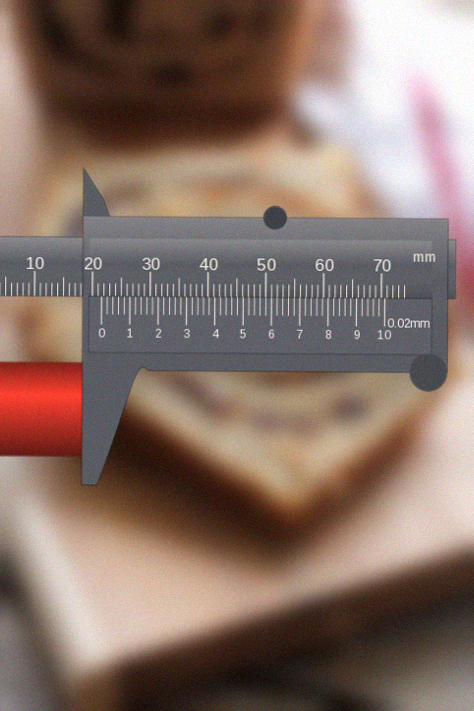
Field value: 21.6mm
